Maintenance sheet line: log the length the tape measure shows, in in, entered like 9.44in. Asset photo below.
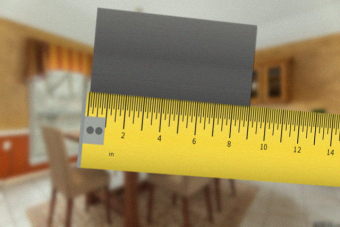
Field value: 9in
